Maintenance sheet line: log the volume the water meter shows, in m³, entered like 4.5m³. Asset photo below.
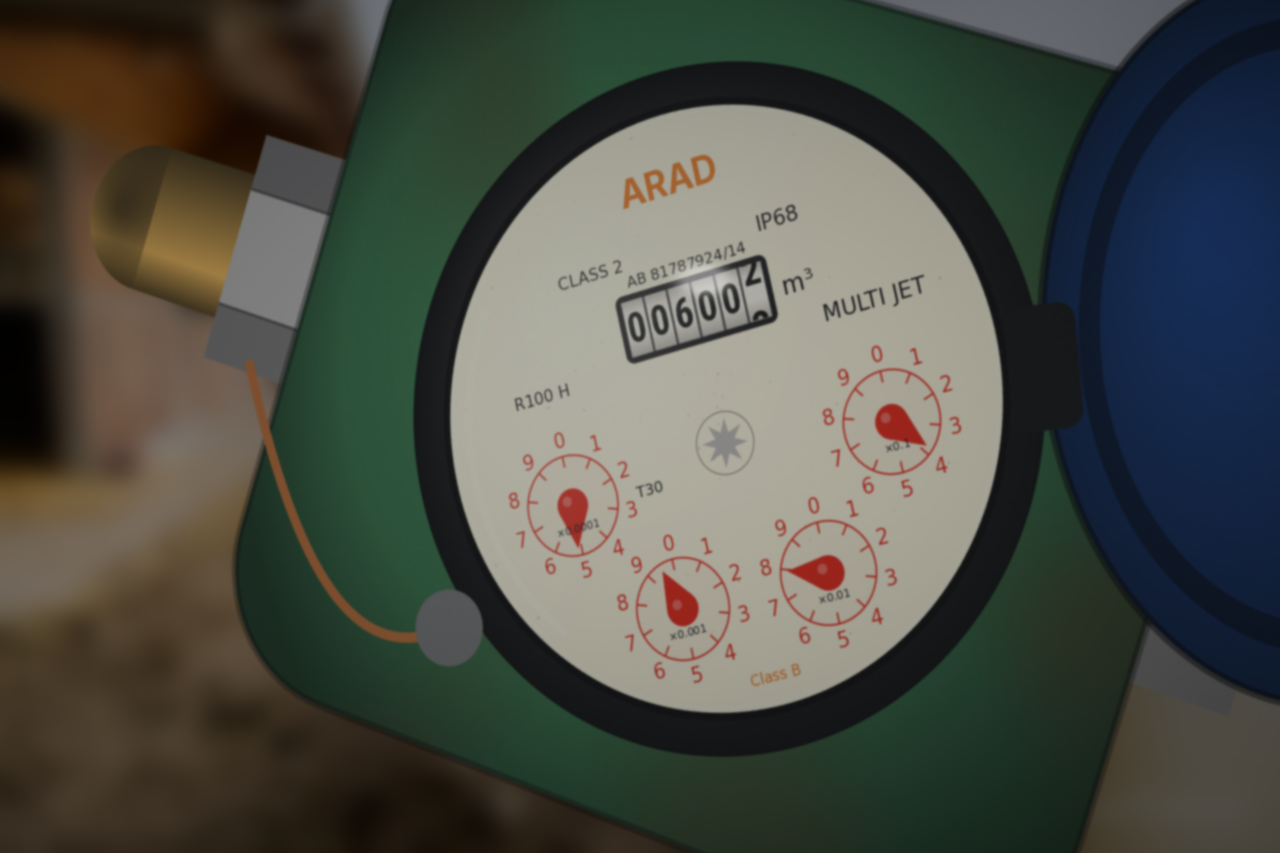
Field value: 6002.3795m³
